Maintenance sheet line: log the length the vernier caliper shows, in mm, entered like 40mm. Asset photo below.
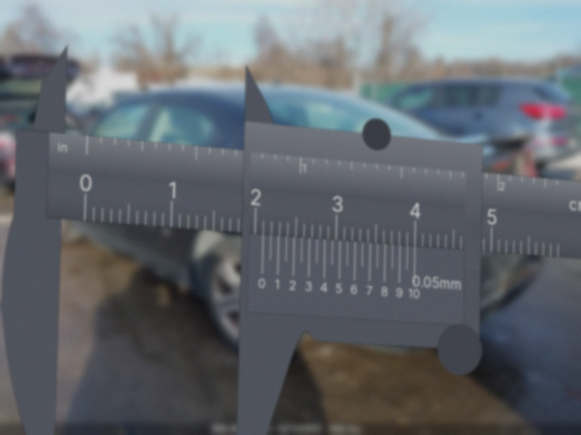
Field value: 21.0mm
